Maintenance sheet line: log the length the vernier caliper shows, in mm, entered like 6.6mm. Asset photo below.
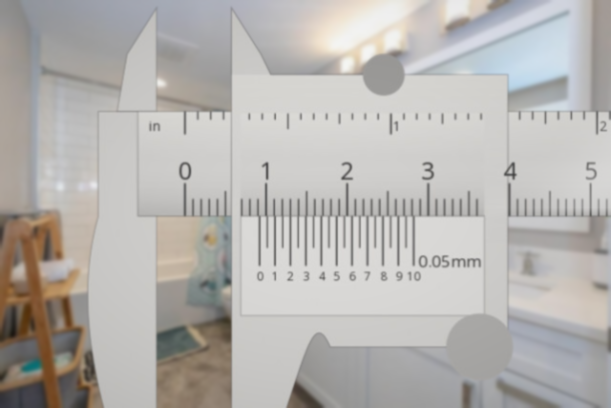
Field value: 9.2mm
